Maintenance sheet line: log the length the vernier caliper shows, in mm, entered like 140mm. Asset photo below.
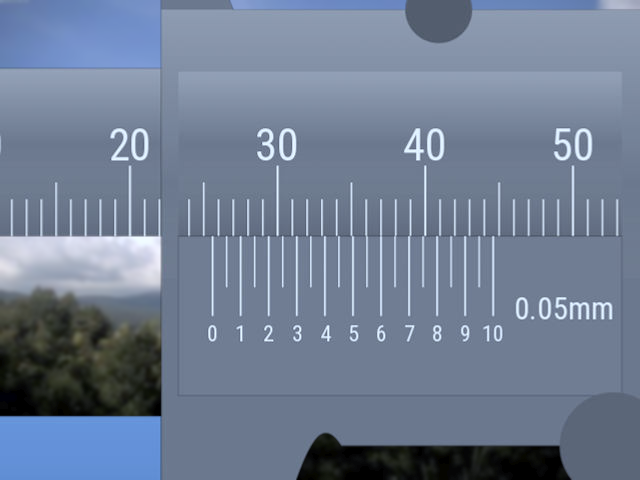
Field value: 25.6mm
